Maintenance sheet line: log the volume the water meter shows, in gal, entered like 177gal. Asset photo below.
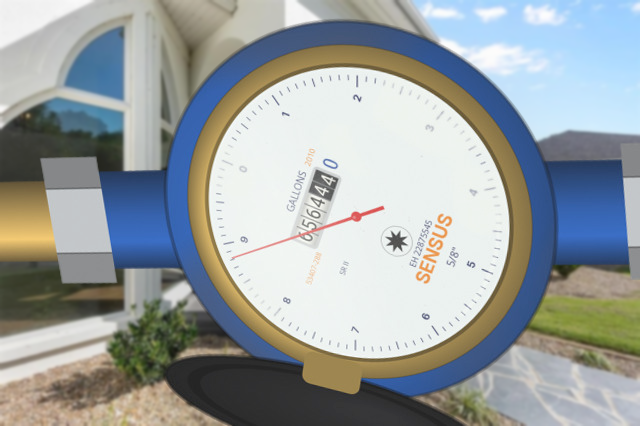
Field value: 6564438.8gal
